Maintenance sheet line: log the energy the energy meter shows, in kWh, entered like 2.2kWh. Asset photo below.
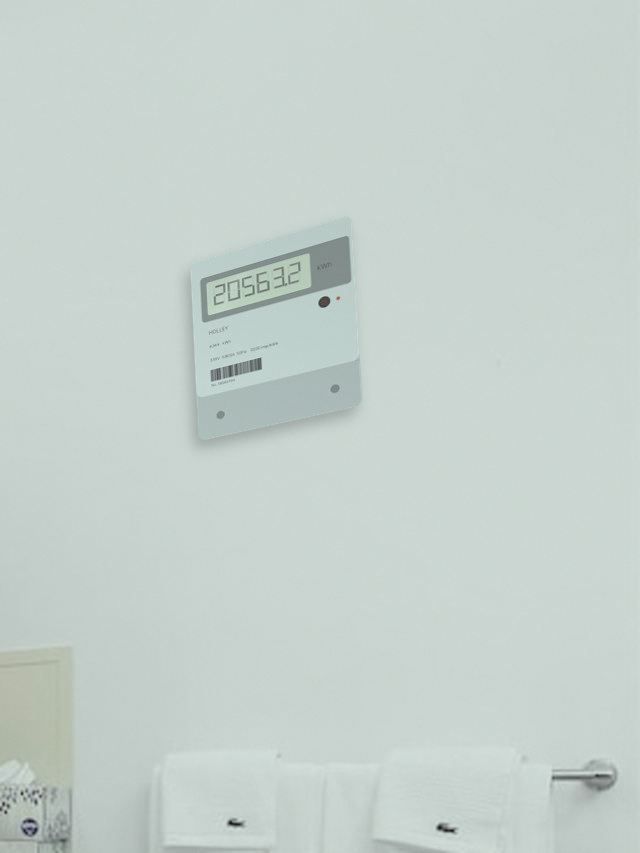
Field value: 20563.2kWh
